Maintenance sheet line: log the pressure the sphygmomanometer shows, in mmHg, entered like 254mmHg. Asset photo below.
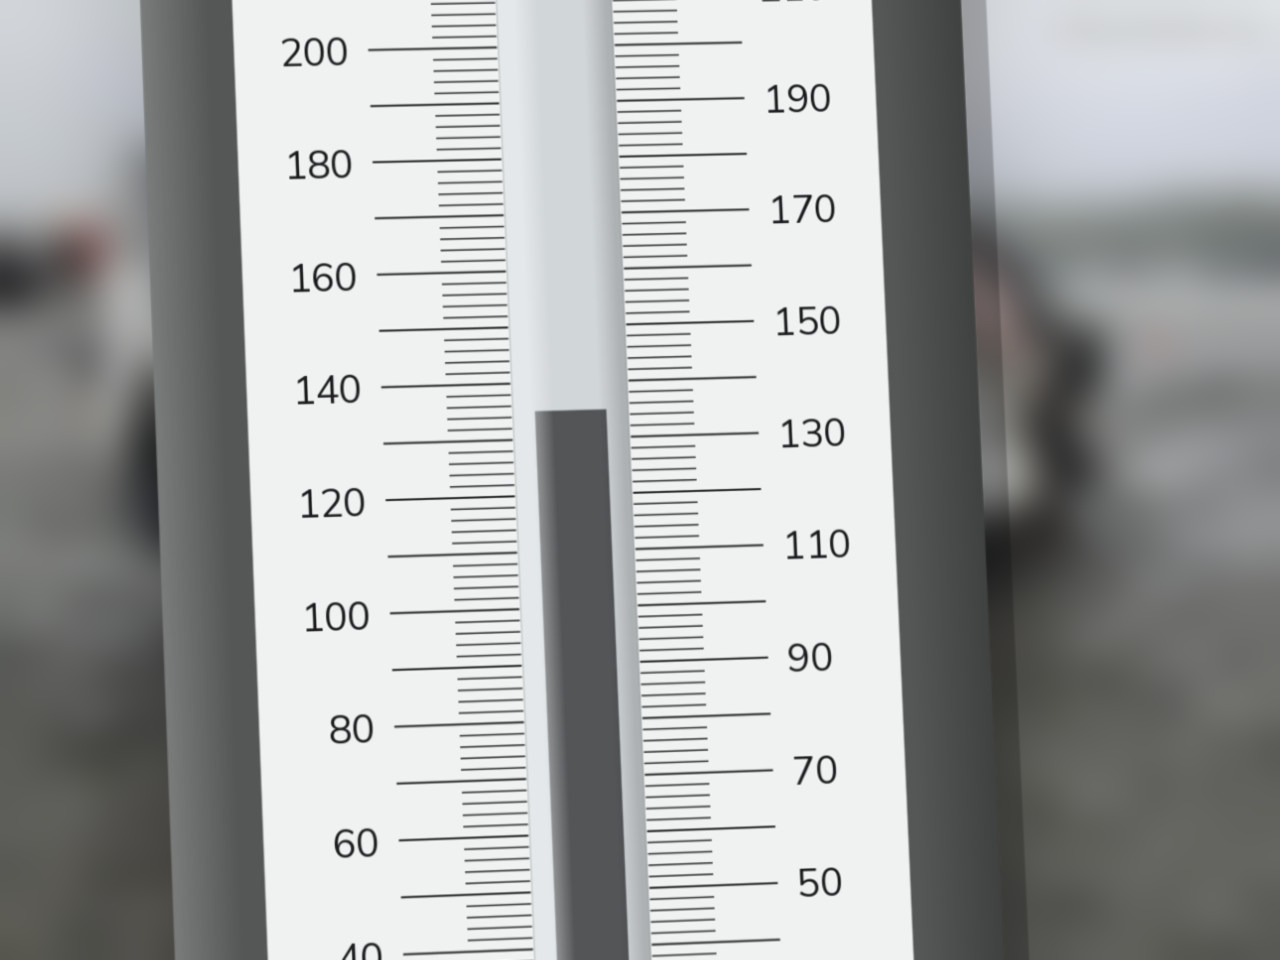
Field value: 135mmHg
